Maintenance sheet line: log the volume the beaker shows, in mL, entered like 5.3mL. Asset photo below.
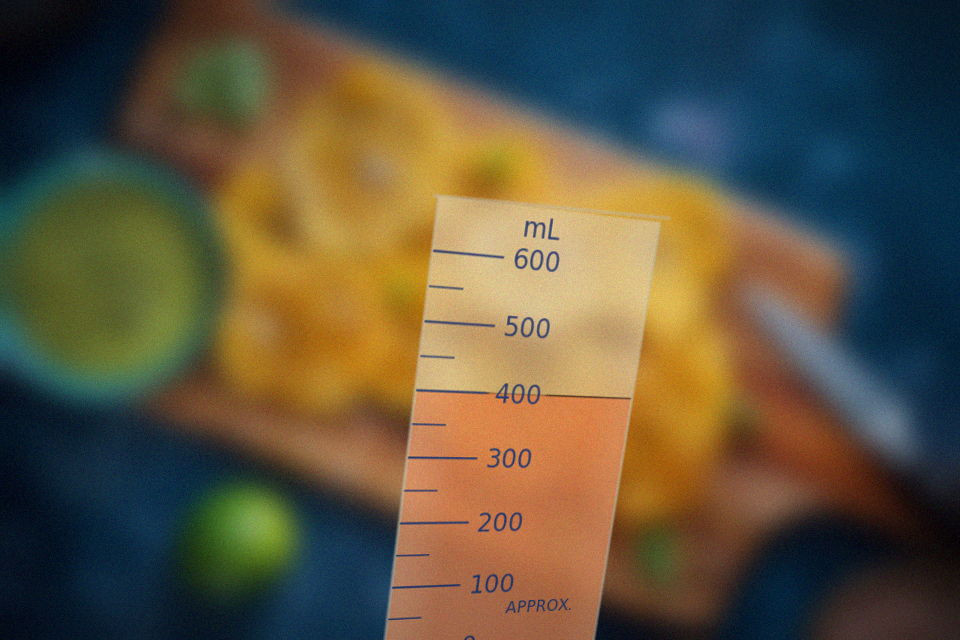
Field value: 400mL
